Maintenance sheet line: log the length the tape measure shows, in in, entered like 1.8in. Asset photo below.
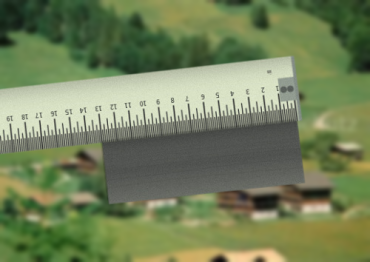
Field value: 13in
